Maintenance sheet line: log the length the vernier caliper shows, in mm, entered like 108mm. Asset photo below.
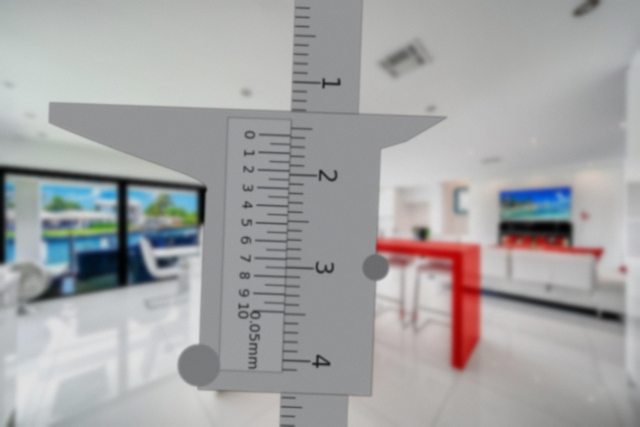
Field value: 15.8mm
